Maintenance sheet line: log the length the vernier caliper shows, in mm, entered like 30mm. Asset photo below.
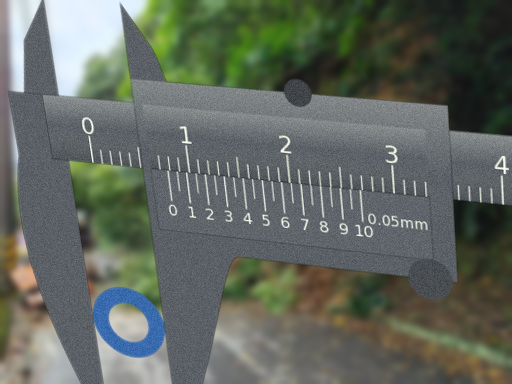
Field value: 7.8mm
